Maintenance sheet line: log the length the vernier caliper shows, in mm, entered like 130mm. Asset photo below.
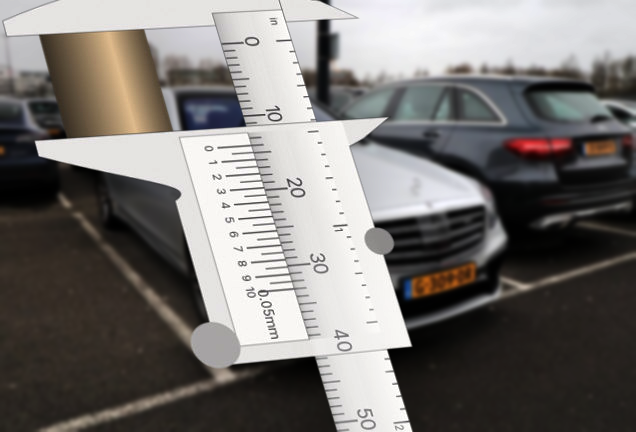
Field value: 14.0mm
